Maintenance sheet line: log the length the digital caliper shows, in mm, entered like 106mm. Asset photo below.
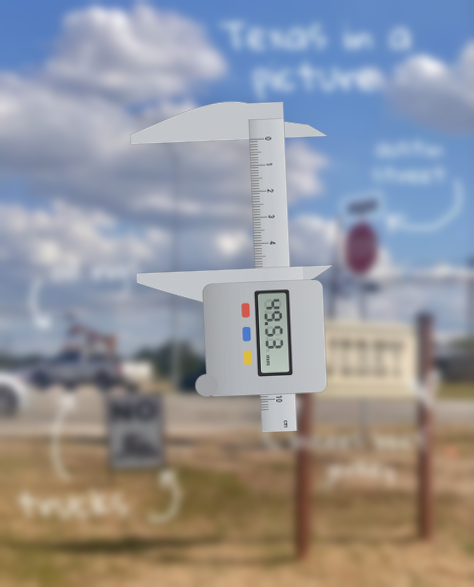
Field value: 49.53mm
